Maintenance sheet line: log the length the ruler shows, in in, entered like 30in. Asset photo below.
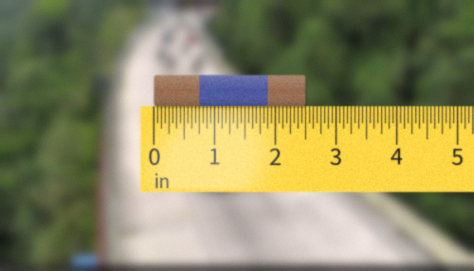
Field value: 2.5in
